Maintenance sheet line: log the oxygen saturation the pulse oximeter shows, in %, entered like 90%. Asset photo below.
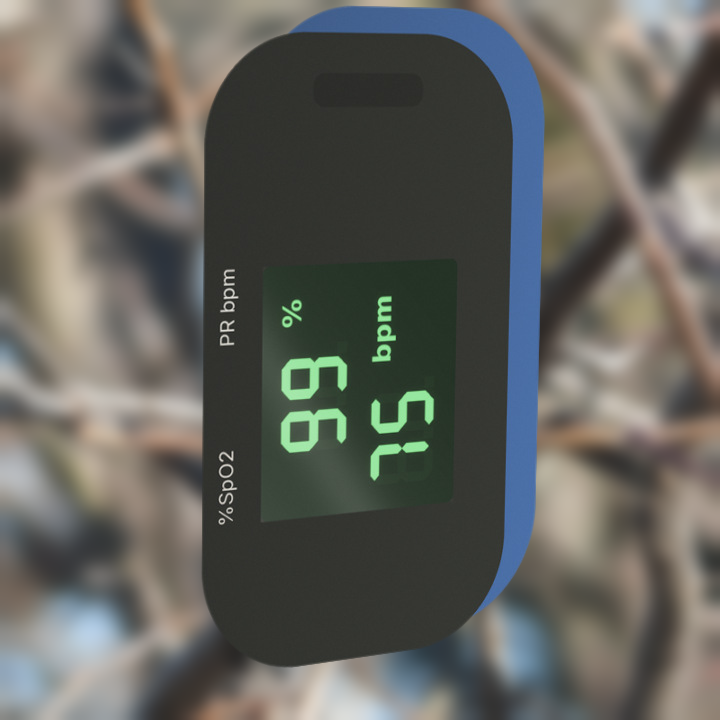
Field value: 99%
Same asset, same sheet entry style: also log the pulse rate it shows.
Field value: 75bpm
